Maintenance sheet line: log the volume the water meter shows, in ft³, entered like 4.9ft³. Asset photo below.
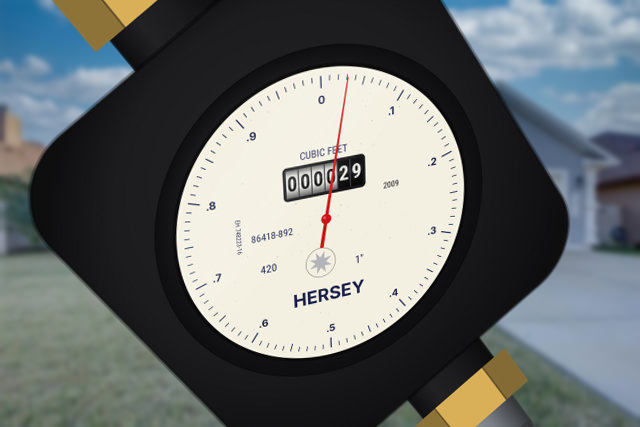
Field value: 29.03ft³
